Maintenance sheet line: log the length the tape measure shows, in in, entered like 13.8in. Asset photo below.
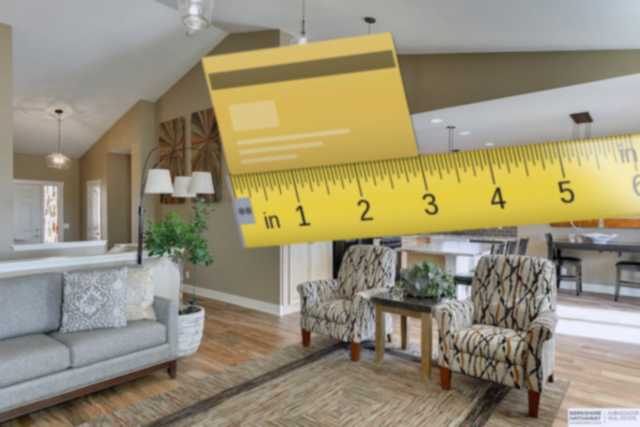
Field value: 3in
